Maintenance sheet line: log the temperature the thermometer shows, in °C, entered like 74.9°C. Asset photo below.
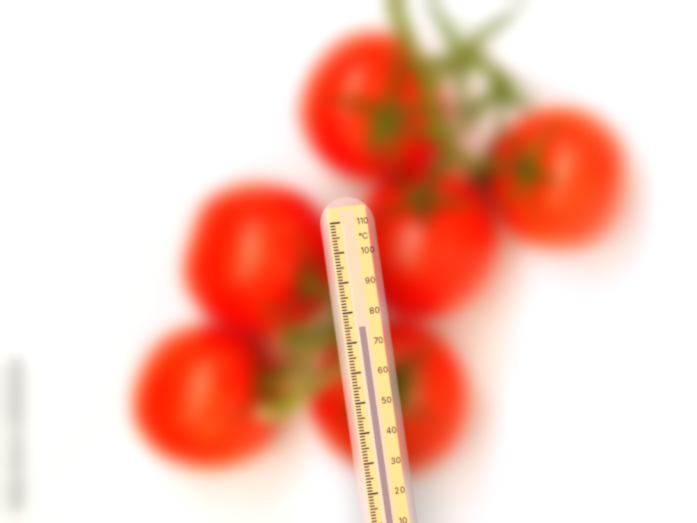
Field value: 75°C
